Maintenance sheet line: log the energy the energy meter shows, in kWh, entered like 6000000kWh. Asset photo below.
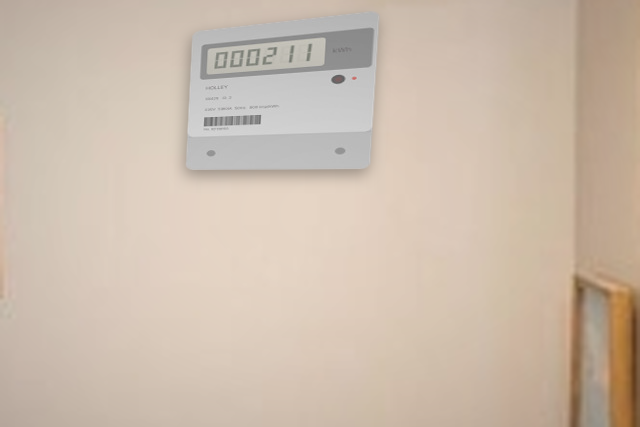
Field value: 211kWh
